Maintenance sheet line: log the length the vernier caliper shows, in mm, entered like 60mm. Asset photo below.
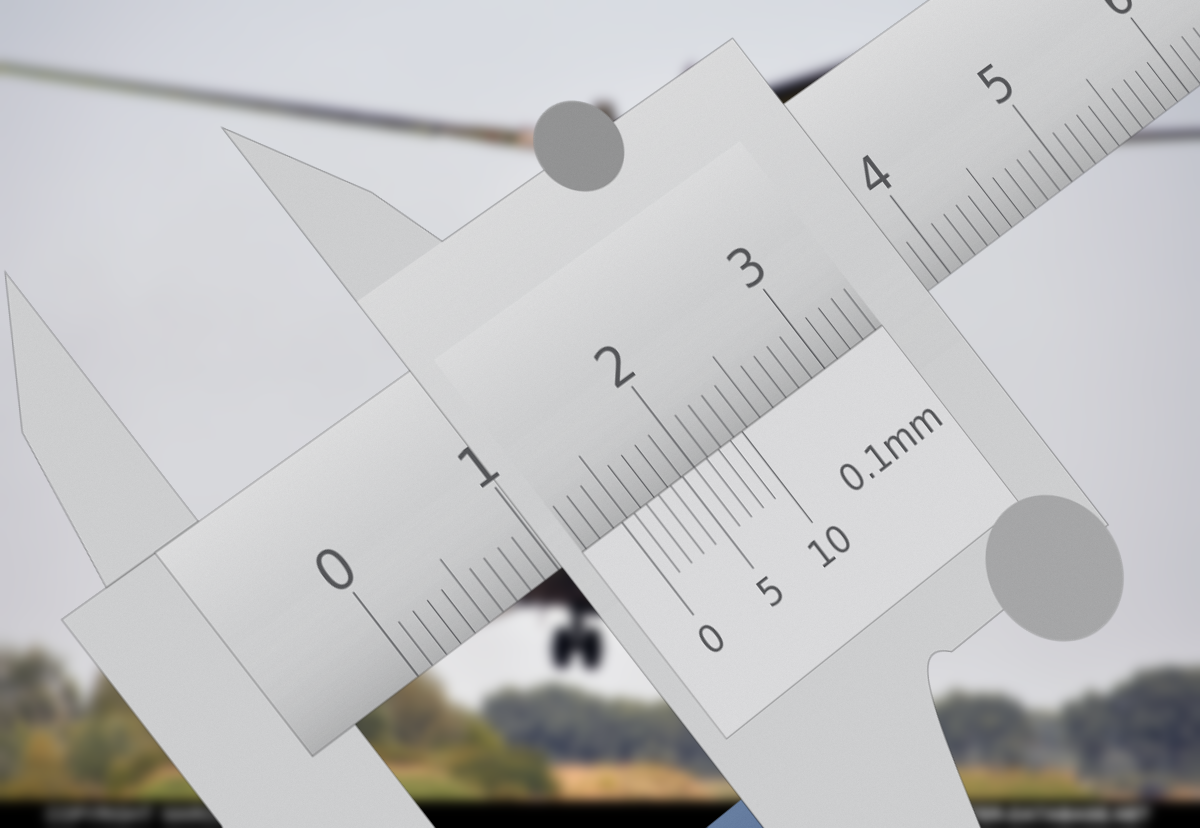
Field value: 14.6mm
